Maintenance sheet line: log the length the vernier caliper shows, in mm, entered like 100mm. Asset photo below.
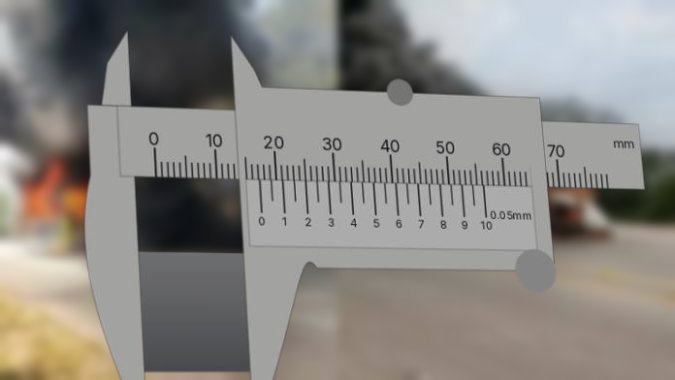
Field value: 17.2mm
